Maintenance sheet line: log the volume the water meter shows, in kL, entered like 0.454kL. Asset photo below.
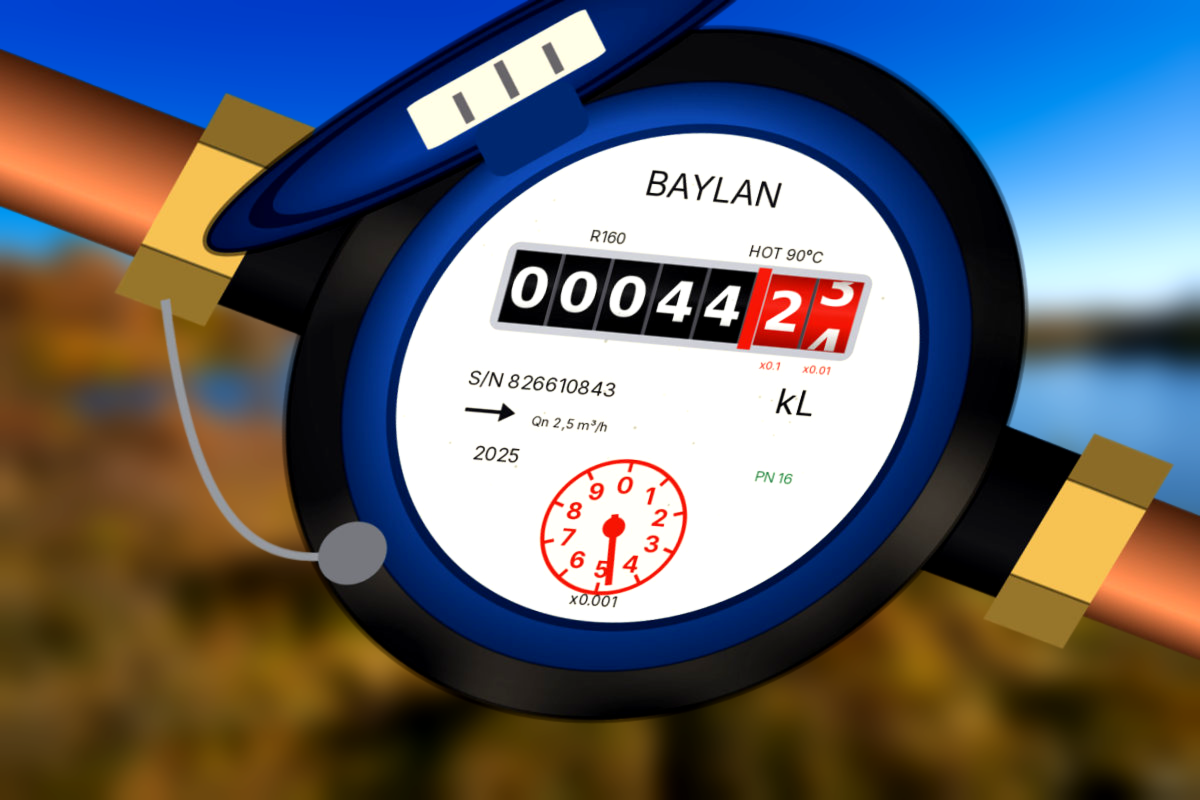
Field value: 44.234kL
